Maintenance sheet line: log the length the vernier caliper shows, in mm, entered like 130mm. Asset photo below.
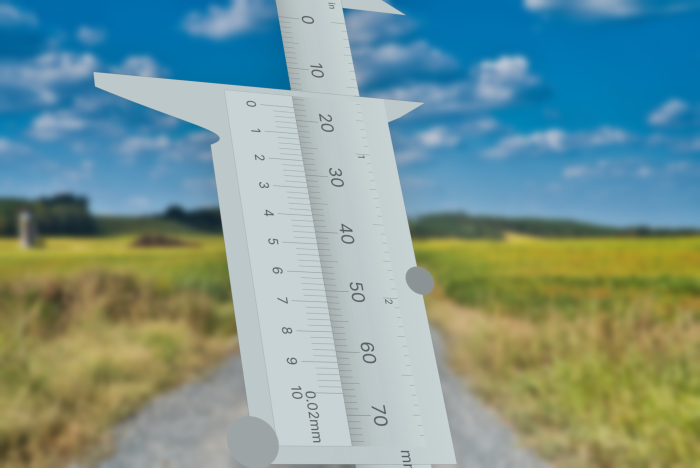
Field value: 17.6mm
